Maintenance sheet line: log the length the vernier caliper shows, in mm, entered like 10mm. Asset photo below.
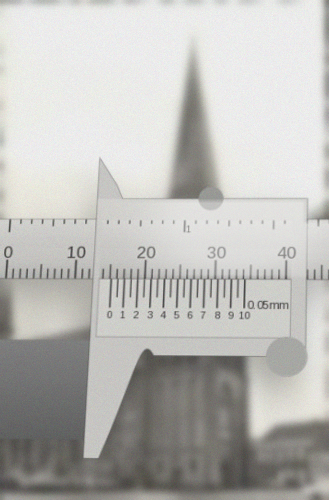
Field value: 15.2mm
